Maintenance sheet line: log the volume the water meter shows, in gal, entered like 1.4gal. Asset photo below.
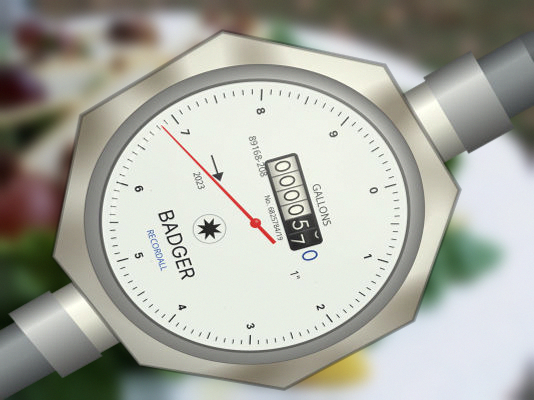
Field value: 566.8gal
